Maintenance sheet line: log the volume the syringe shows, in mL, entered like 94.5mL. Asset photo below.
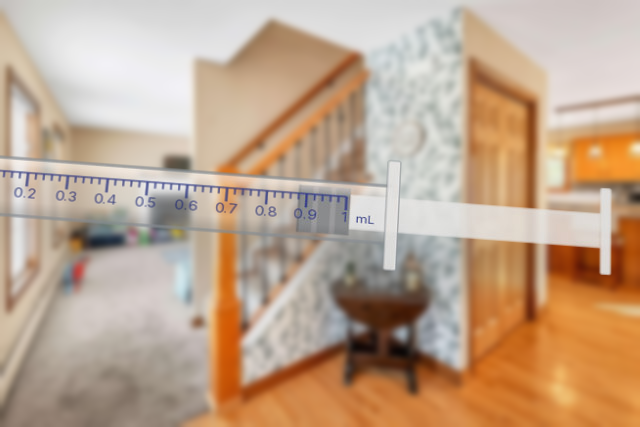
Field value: 0.88mL
